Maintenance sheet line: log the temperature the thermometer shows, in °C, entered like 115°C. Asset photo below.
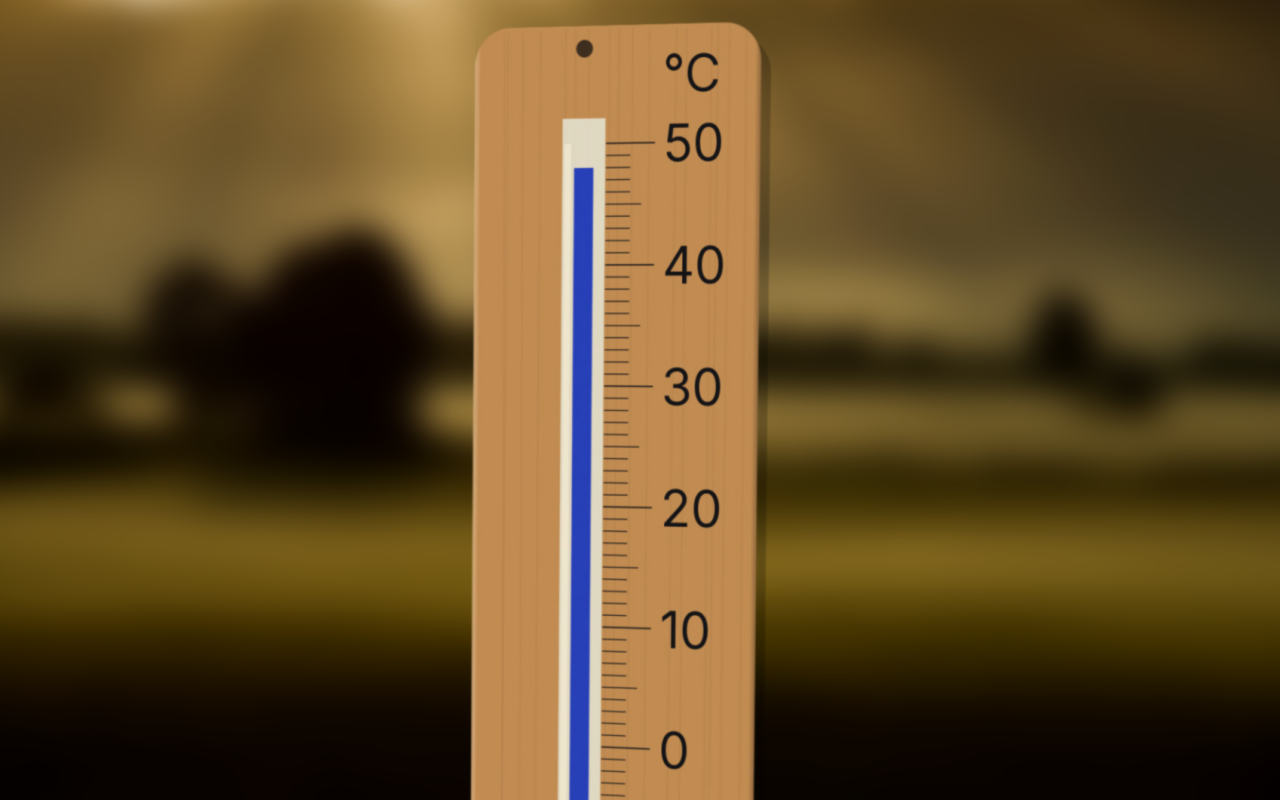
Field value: 48°C
